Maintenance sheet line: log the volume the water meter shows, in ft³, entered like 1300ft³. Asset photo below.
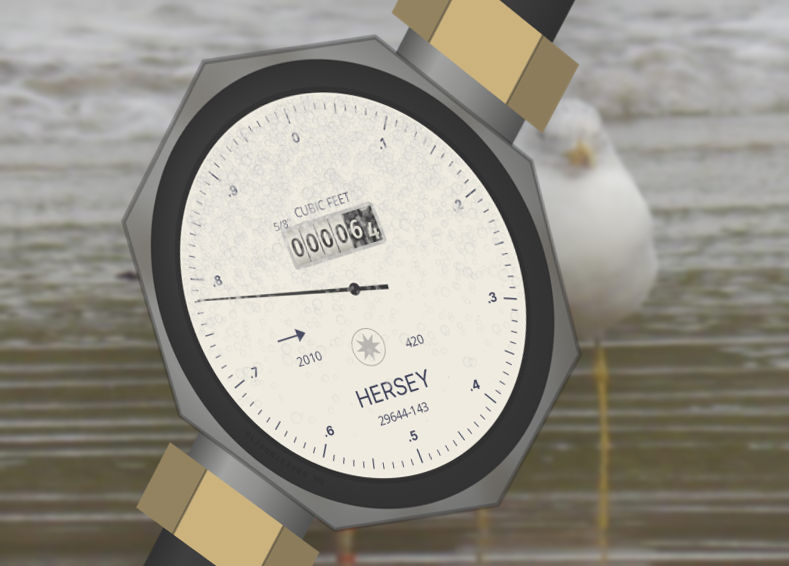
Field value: 63.78ft³
